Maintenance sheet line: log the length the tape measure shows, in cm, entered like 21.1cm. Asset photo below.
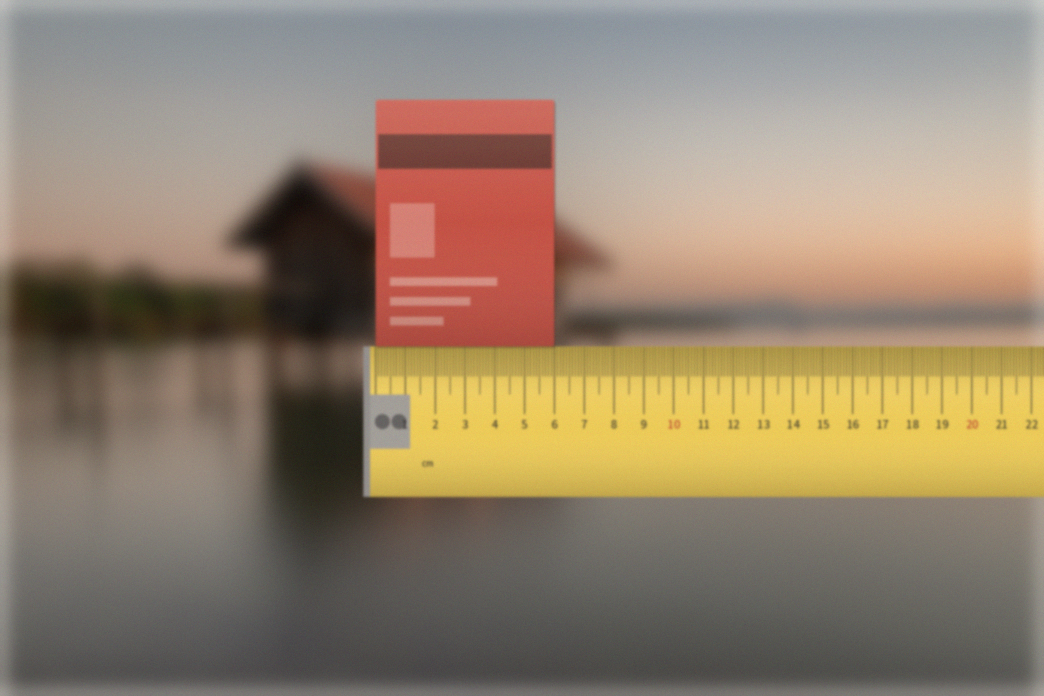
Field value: 6cm
